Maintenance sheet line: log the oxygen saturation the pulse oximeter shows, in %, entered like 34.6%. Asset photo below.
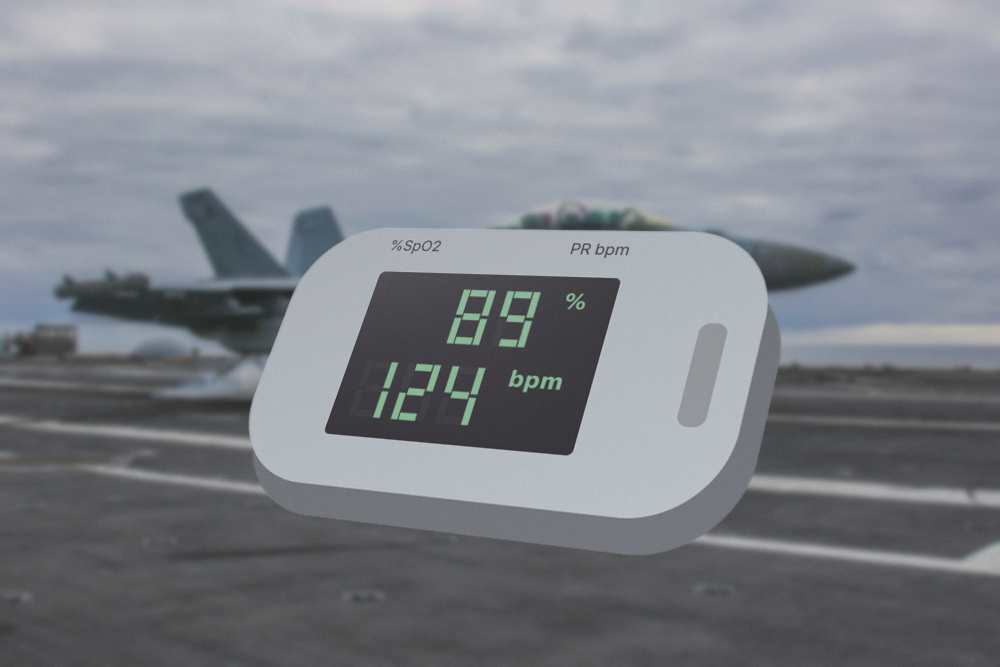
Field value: 89%
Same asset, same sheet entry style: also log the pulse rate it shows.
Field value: 124bpm
